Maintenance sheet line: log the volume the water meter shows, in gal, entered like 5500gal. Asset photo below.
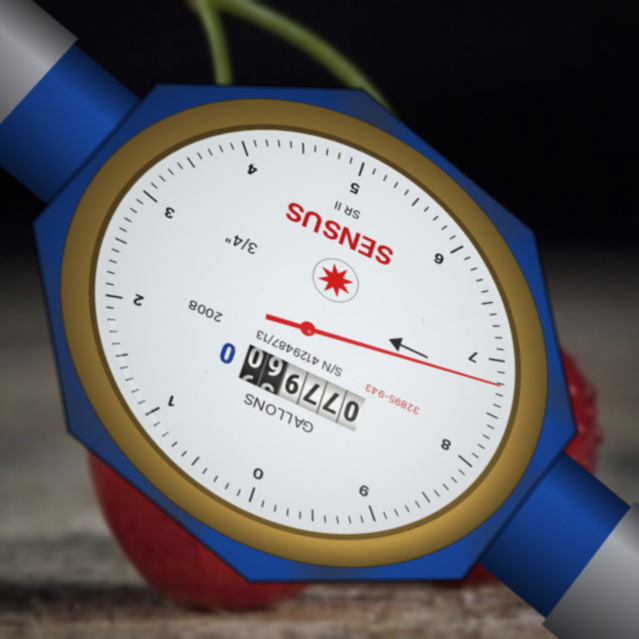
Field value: 779597.2gal
